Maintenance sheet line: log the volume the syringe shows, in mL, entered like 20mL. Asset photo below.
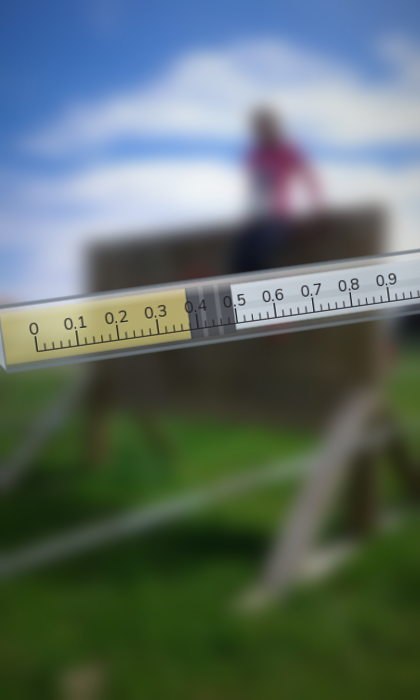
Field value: 0.38mL
